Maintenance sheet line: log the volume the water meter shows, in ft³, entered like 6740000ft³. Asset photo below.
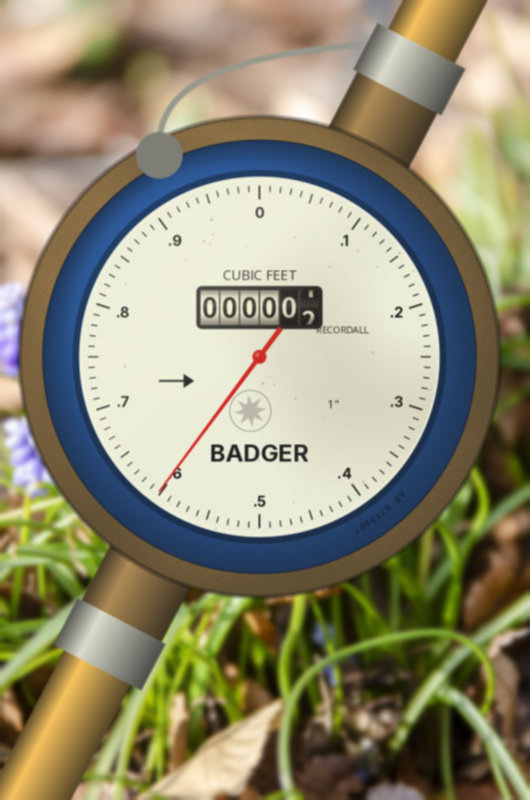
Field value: 1.60ft³
